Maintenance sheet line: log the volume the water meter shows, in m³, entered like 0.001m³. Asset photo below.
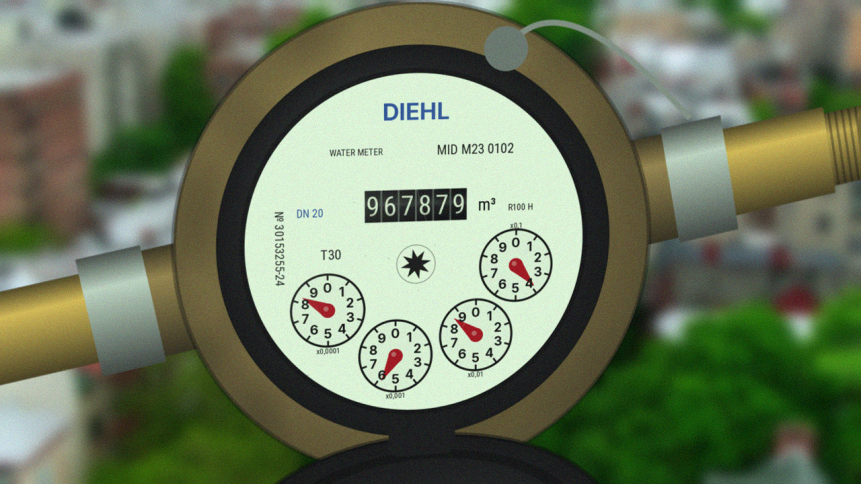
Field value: 967879.3858m³
